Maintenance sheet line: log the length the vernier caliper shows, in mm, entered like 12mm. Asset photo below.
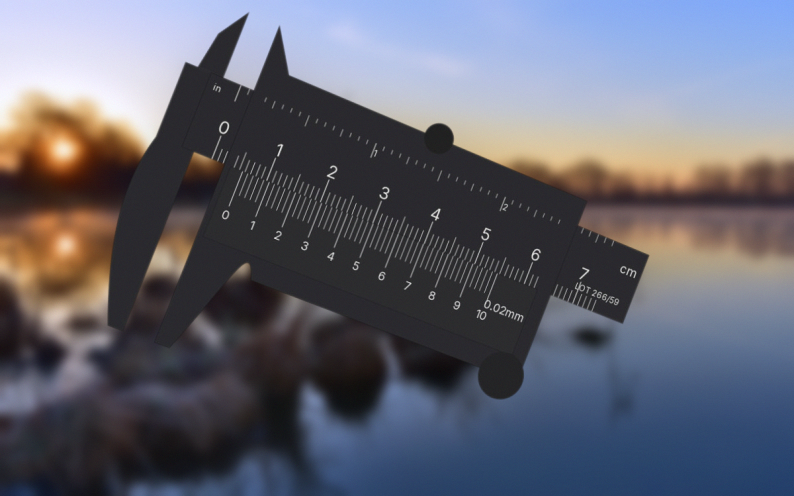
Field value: 5.6mm
